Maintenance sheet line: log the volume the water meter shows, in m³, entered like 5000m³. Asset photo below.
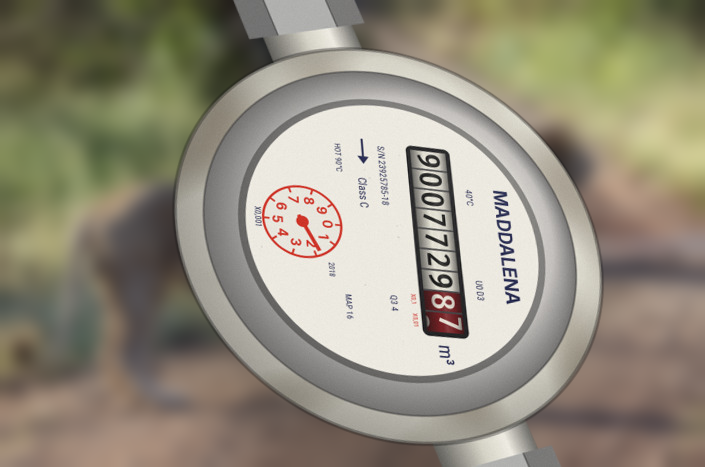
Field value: 9007729.871m³
